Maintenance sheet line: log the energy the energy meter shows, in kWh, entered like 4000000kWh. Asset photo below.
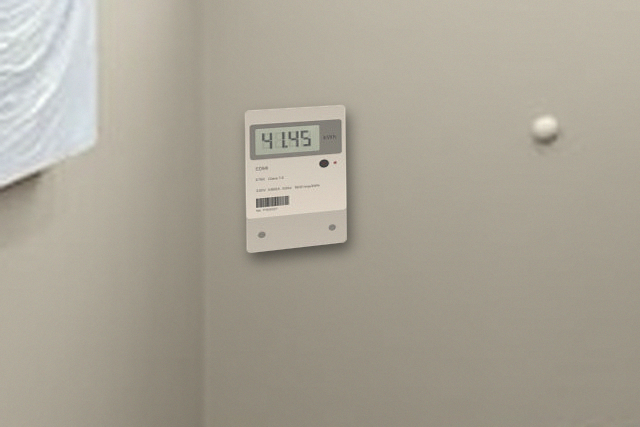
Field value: 41.45kWh
